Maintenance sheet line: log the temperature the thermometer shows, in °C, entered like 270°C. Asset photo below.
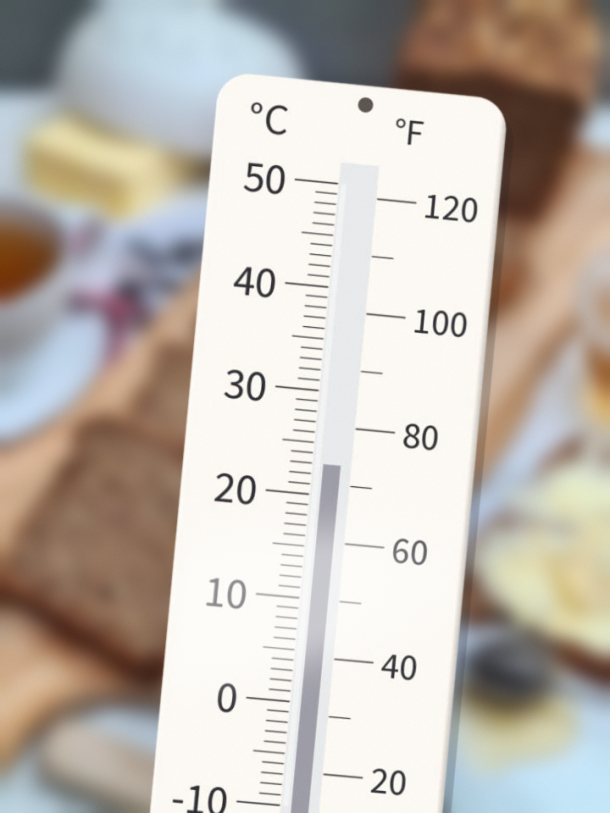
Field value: 23°C
